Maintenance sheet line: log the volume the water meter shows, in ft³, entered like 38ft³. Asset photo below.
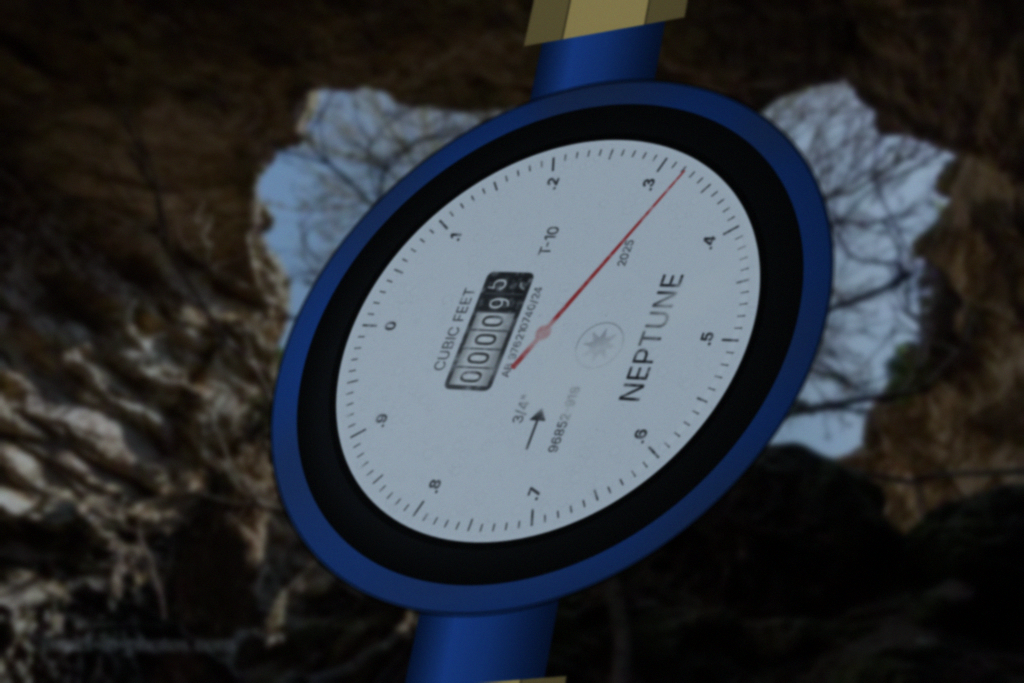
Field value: 95.32ft³
